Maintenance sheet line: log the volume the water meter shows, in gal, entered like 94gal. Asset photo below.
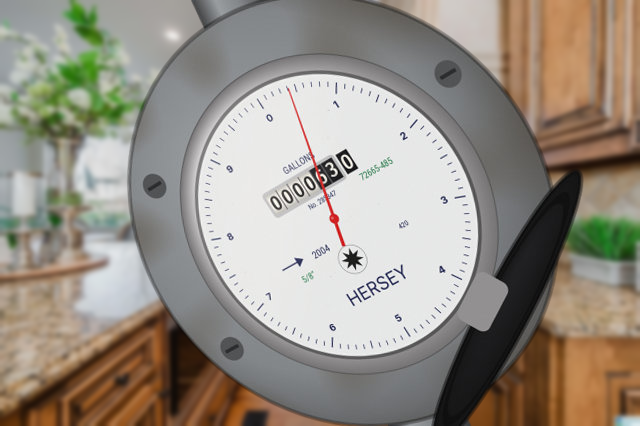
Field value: 630.4gal
